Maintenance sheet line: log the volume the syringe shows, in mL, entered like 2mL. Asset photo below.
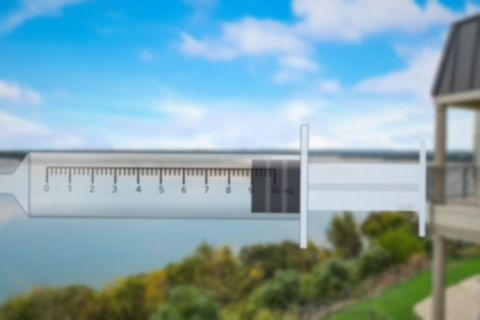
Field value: 9mL
